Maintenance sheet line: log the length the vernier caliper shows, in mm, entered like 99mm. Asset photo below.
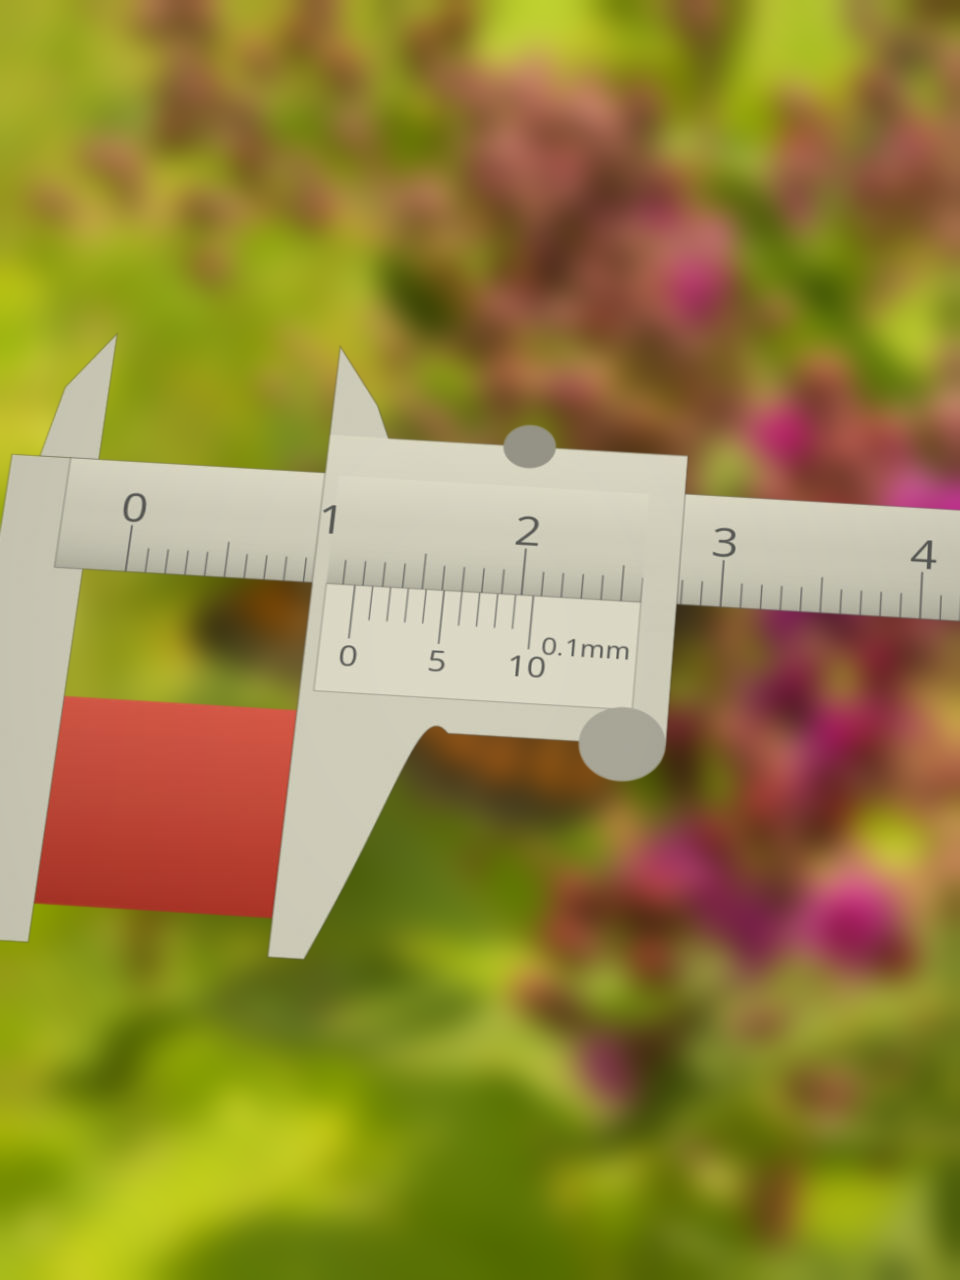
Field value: 11.6mm
